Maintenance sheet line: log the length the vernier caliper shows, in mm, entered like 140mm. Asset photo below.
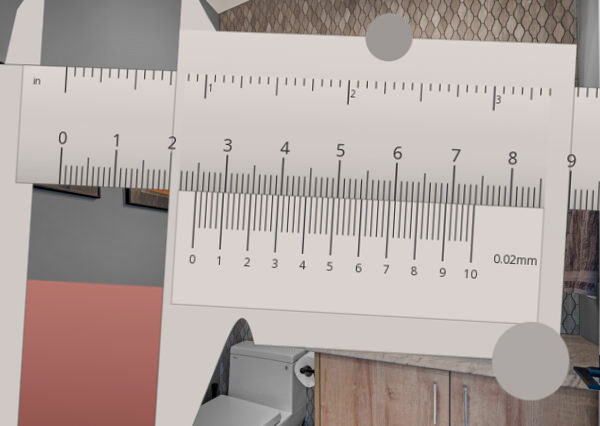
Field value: 24.8mm
